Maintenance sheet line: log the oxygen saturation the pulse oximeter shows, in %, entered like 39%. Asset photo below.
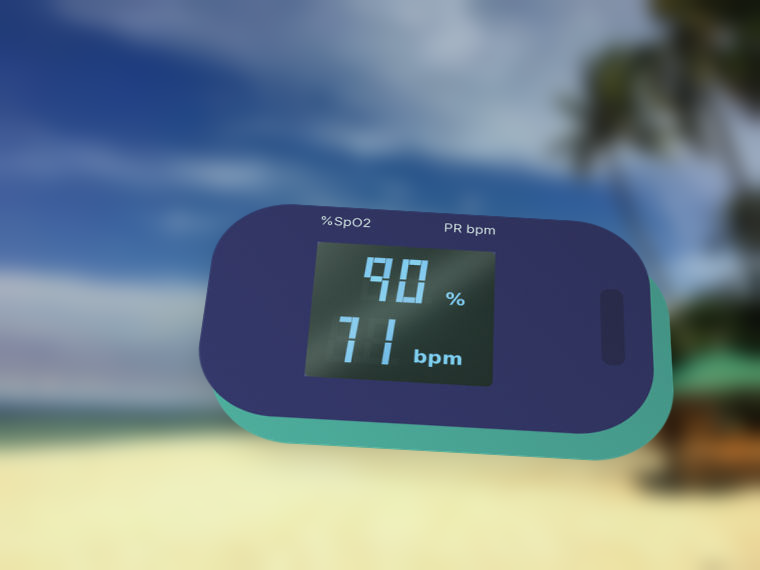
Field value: 90%
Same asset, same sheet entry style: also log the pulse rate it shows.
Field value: 71bpm
